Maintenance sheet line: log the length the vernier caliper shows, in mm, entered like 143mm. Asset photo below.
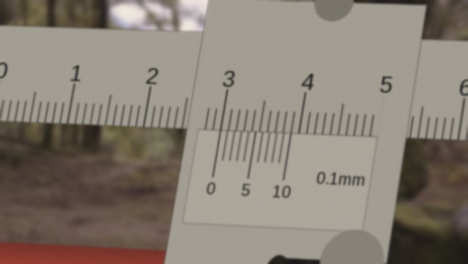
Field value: 30.0mm
